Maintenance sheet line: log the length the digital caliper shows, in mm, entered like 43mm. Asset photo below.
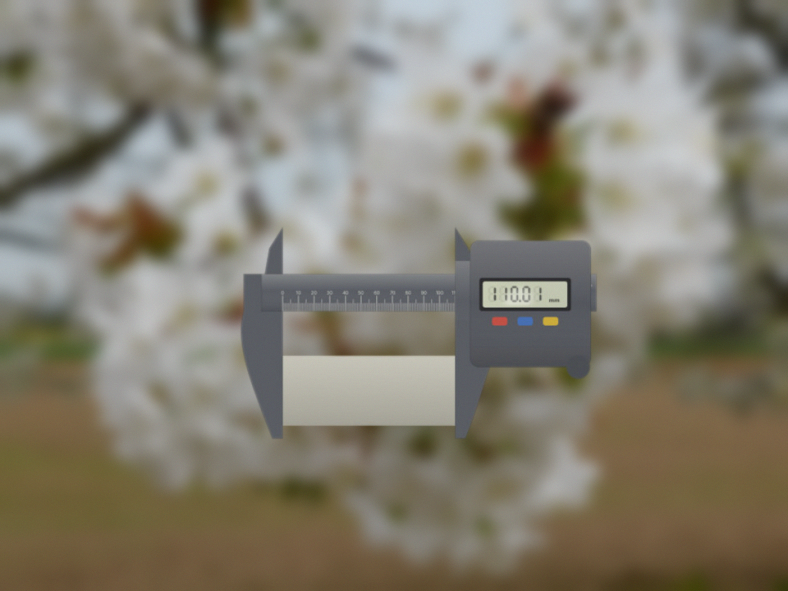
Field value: 110.01mm
